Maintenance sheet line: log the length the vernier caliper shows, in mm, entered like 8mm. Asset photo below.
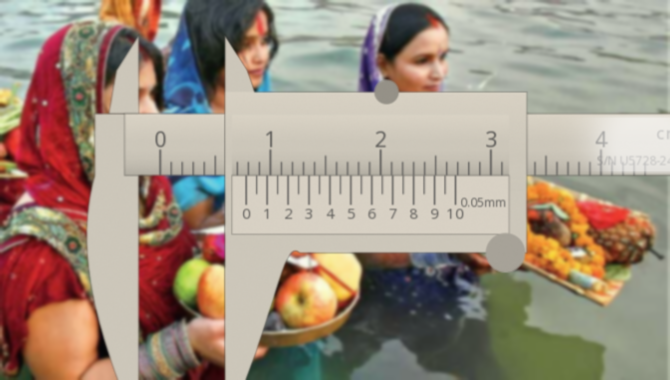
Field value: 7.8mm
